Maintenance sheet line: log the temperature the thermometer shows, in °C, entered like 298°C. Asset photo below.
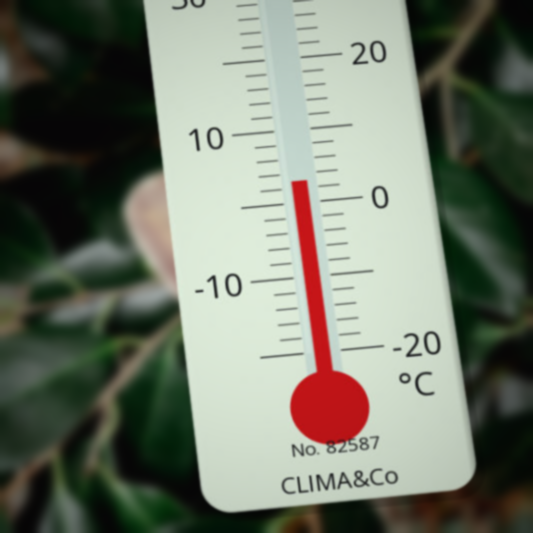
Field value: 3°C
